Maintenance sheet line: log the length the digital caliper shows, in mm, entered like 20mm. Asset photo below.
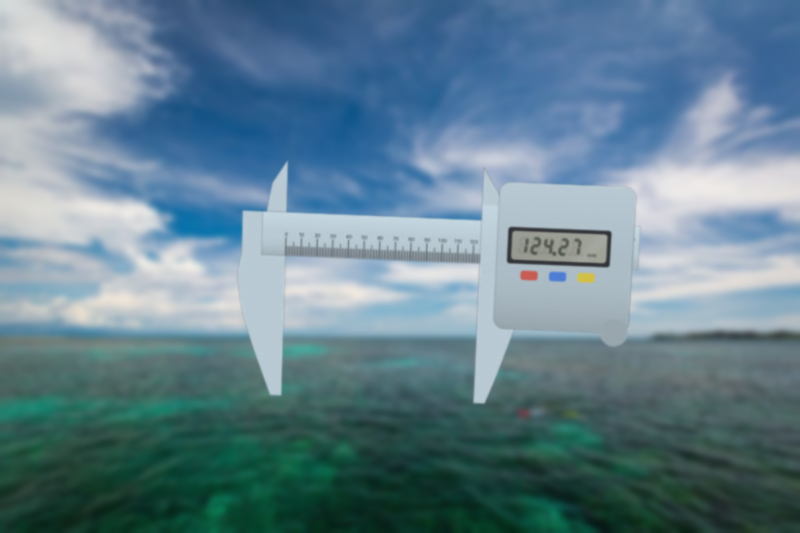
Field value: 124.27mm
